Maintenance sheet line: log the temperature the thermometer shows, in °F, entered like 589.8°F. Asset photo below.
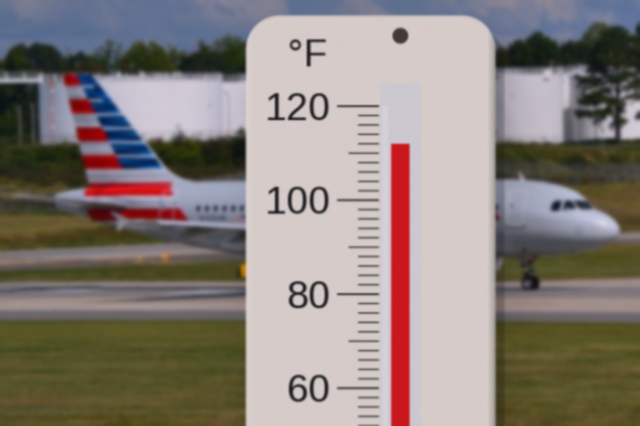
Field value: 112°F
